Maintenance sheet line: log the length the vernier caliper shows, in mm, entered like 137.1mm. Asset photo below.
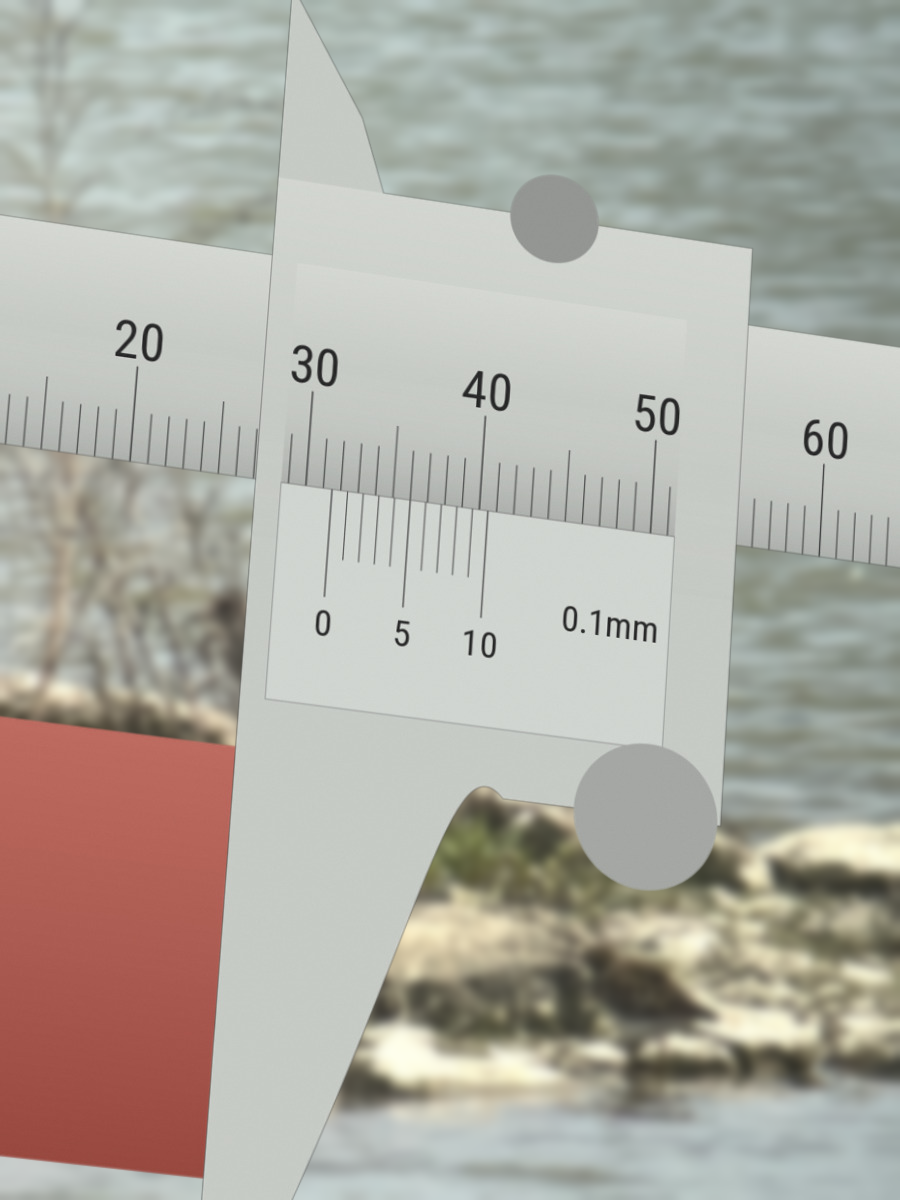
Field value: 31.5mm
